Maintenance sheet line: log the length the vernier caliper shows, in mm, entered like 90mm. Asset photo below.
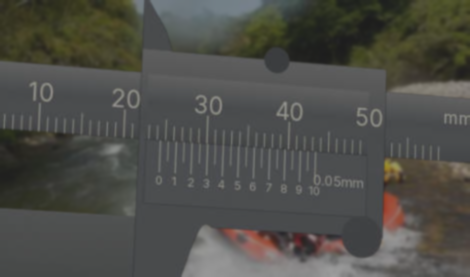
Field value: 24.4mm
